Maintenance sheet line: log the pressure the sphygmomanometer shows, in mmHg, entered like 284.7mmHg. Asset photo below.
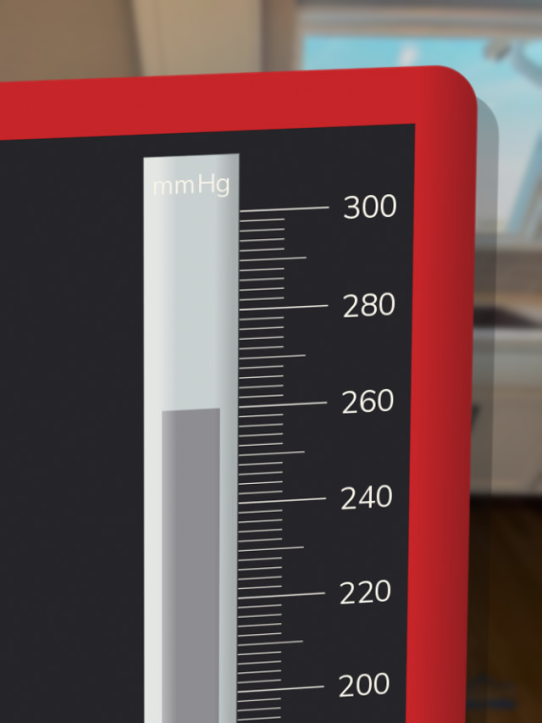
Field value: 260mmHg
